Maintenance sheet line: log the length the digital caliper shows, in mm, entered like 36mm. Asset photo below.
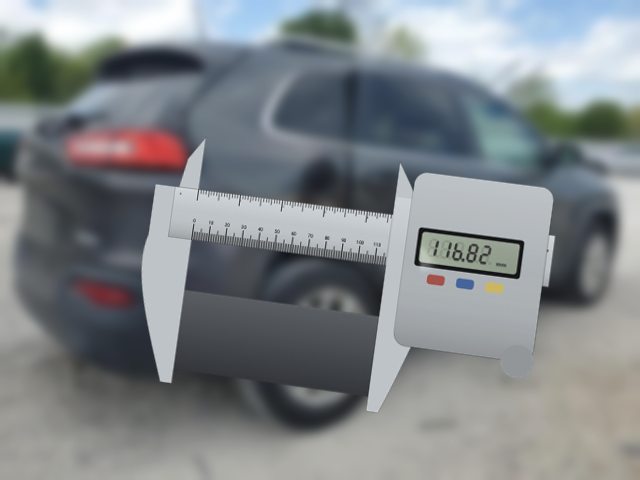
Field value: 116.82mm
